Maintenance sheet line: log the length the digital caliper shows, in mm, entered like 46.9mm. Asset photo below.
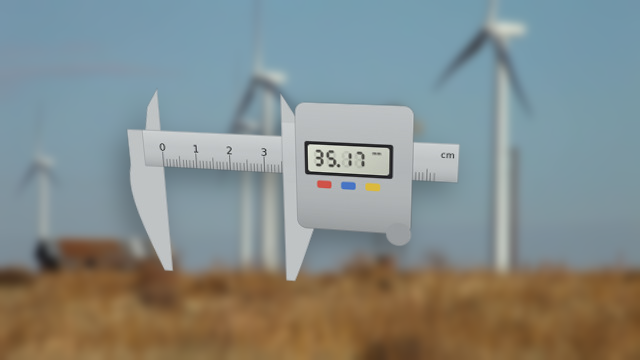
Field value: 35.17mm
